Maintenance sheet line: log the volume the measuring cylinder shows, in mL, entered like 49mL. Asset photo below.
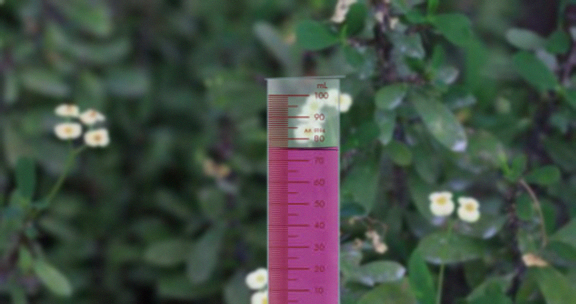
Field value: 75mL
